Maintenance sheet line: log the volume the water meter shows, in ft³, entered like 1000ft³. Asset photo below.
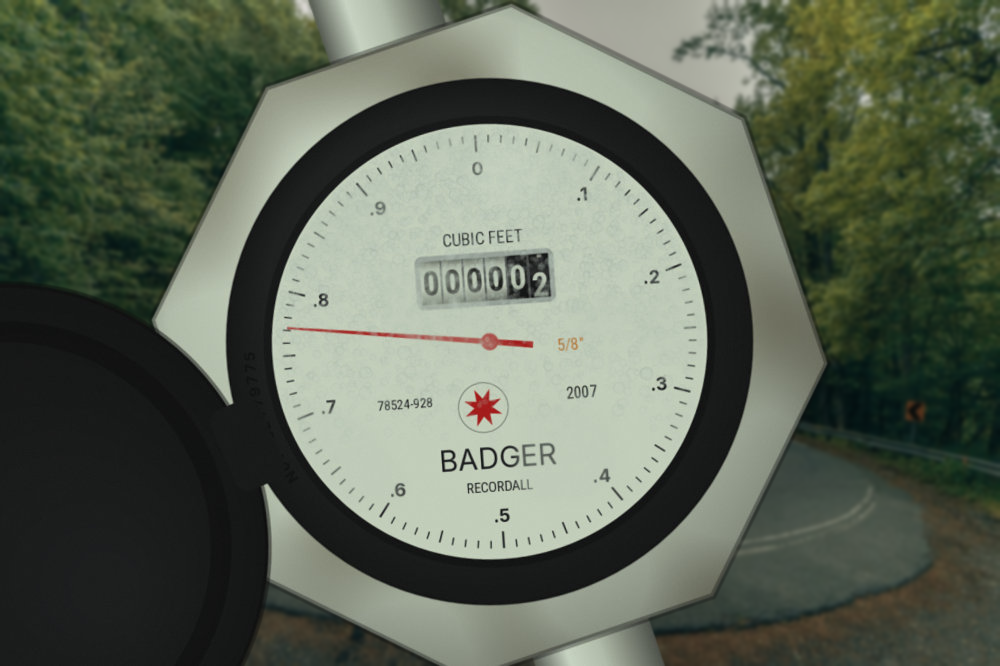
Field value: 1.77ft³
